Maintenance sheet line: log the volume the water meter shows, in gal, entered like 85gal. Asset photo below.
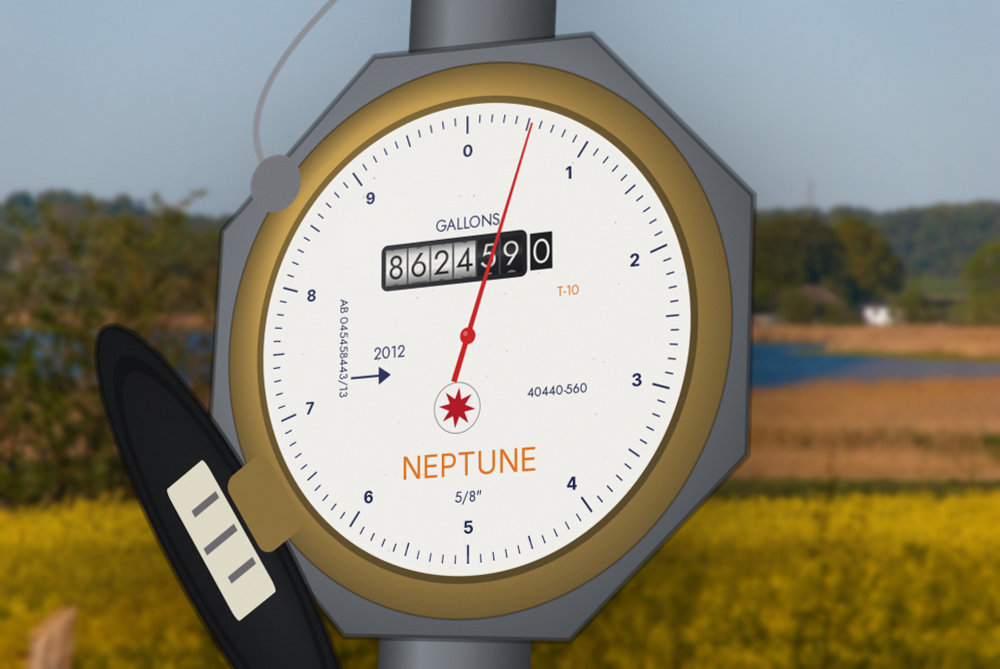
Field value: 8624590.5gal
